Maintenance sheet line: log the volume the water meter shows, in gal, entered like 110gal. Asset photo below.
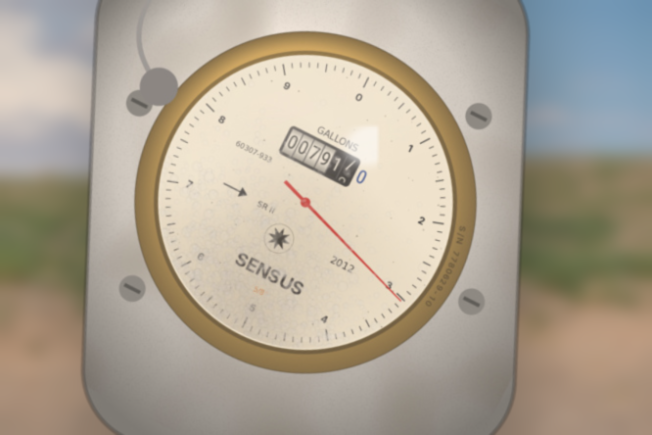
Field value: 79173.0gal
